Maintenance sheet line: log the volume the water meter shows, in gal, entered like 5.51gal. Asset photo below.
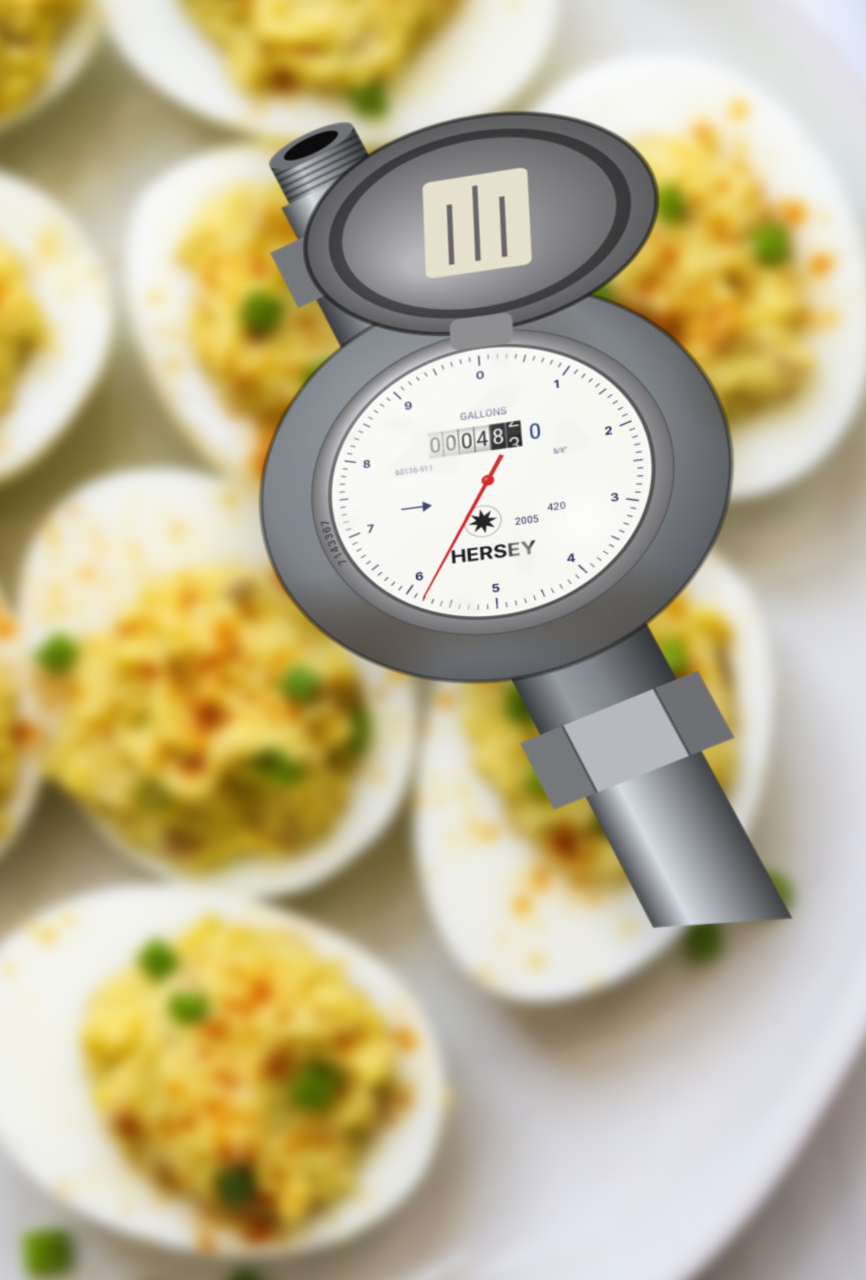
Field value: 4825.8gal
